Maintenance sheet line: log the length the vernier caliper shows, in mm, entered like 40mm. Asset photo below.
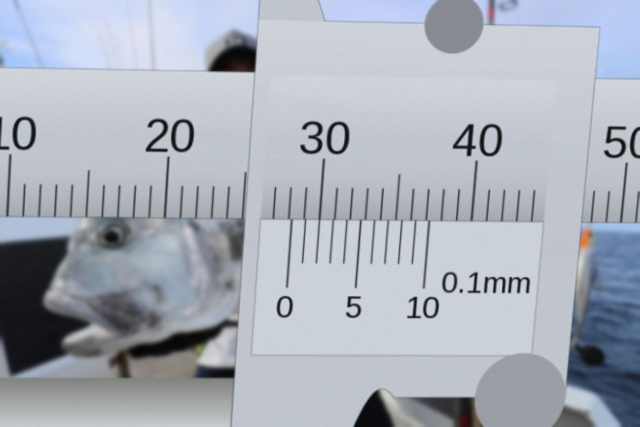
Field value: 28.2mm
